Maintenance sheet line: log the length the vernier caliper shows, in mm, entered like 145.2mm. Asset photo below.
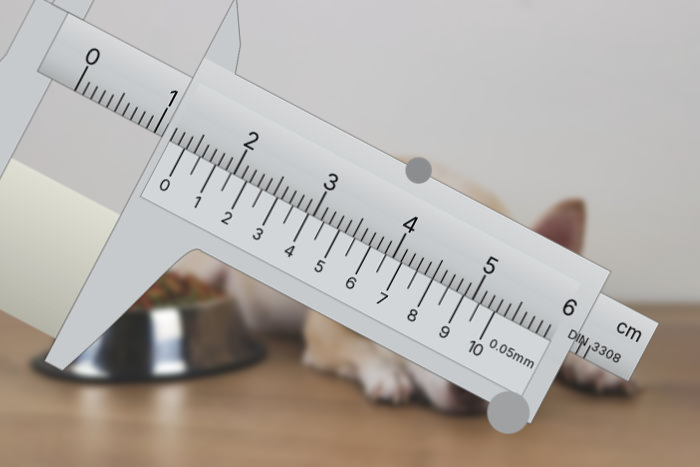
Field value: 13.8mm
